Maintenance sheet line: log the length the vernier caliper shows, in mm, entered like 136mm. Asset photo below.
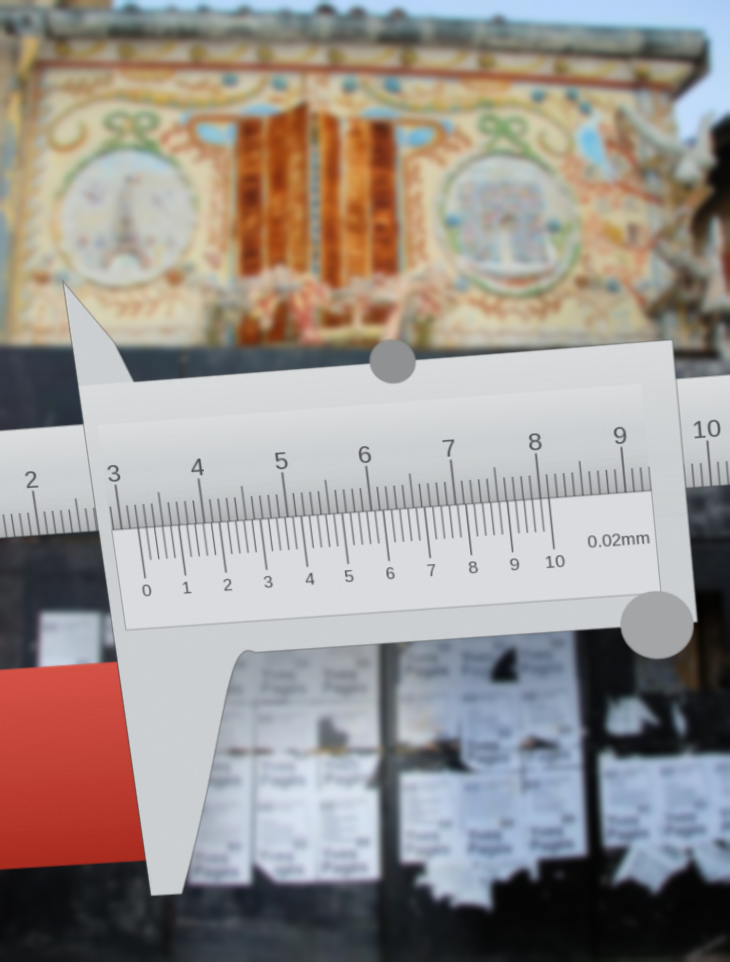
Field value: 32.0mm
